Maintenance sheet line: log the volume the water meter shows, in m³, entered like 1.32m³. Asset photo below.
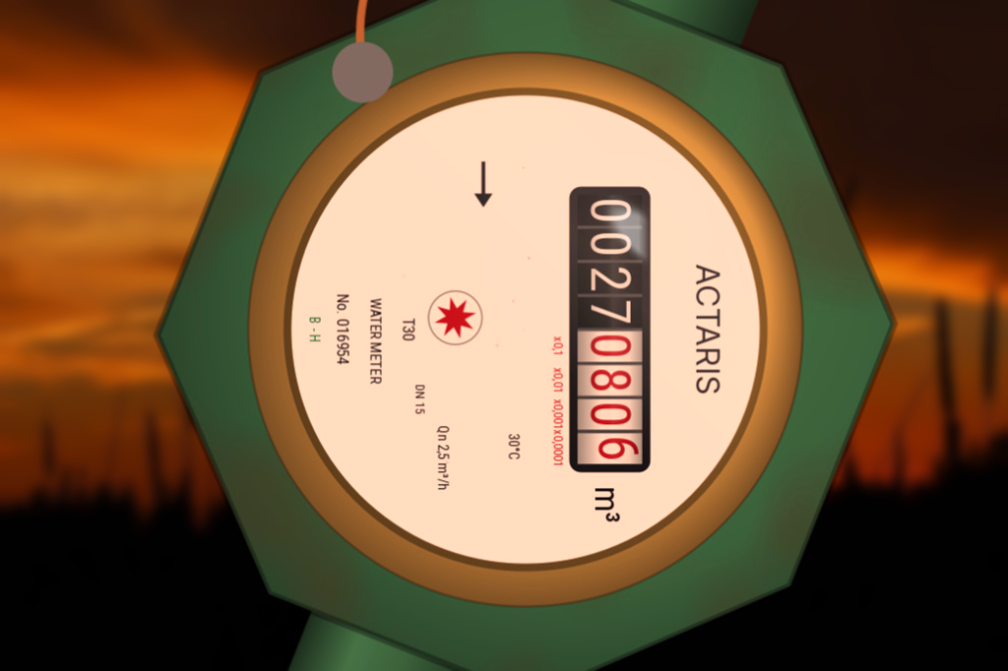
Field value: 27.0806m³
